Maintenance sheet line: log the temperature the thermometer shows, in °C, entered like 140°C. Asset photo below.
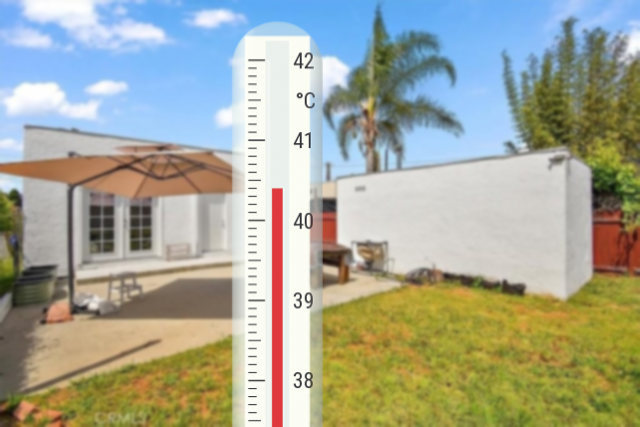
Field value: 40.4°C
